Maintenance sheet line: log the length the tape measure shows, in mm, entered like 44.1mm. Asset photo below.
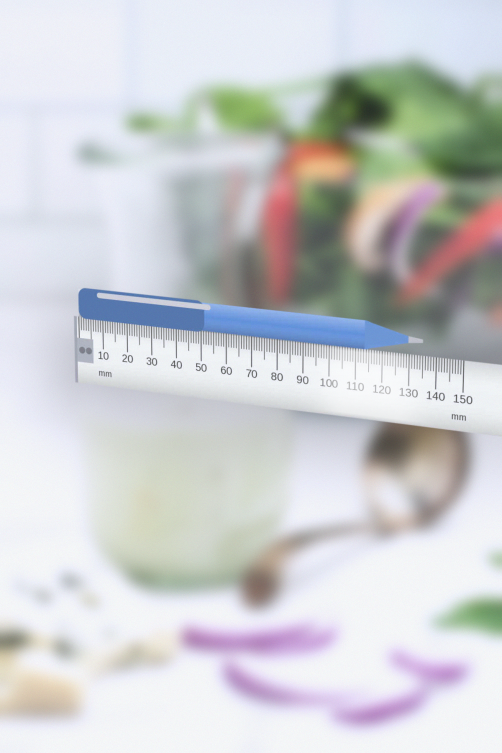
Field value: 135mm
